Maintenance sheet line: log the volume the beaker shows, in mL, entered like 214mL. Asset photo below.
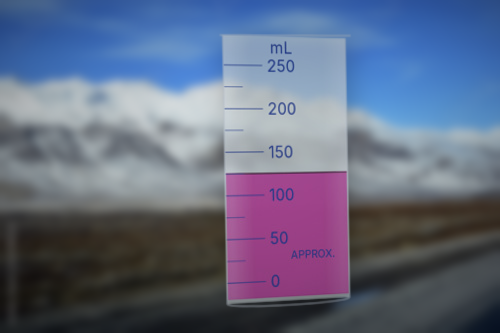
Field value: 125mL
